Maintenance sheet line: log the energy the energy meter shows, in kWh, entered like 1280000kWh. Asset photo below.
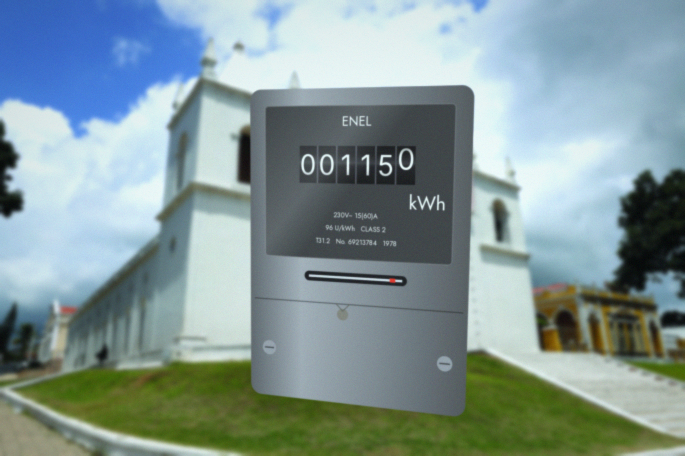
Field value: 1150kWh
